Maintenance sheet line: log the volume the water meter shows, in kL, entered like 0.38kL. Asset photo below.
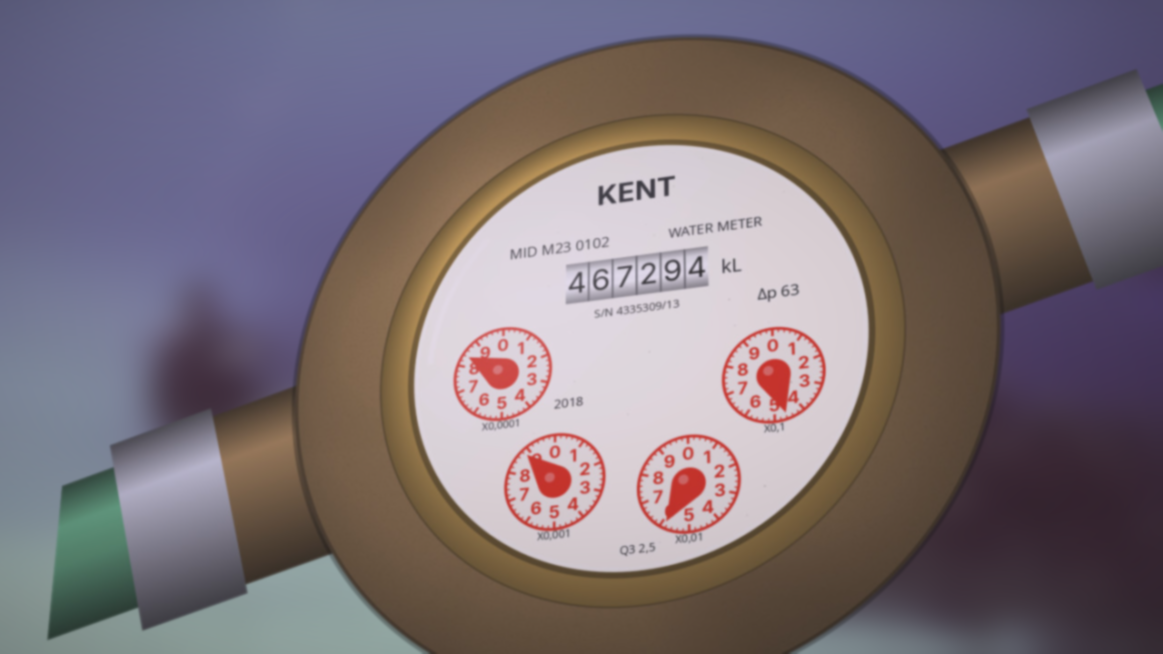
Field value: 467294.4588kL
